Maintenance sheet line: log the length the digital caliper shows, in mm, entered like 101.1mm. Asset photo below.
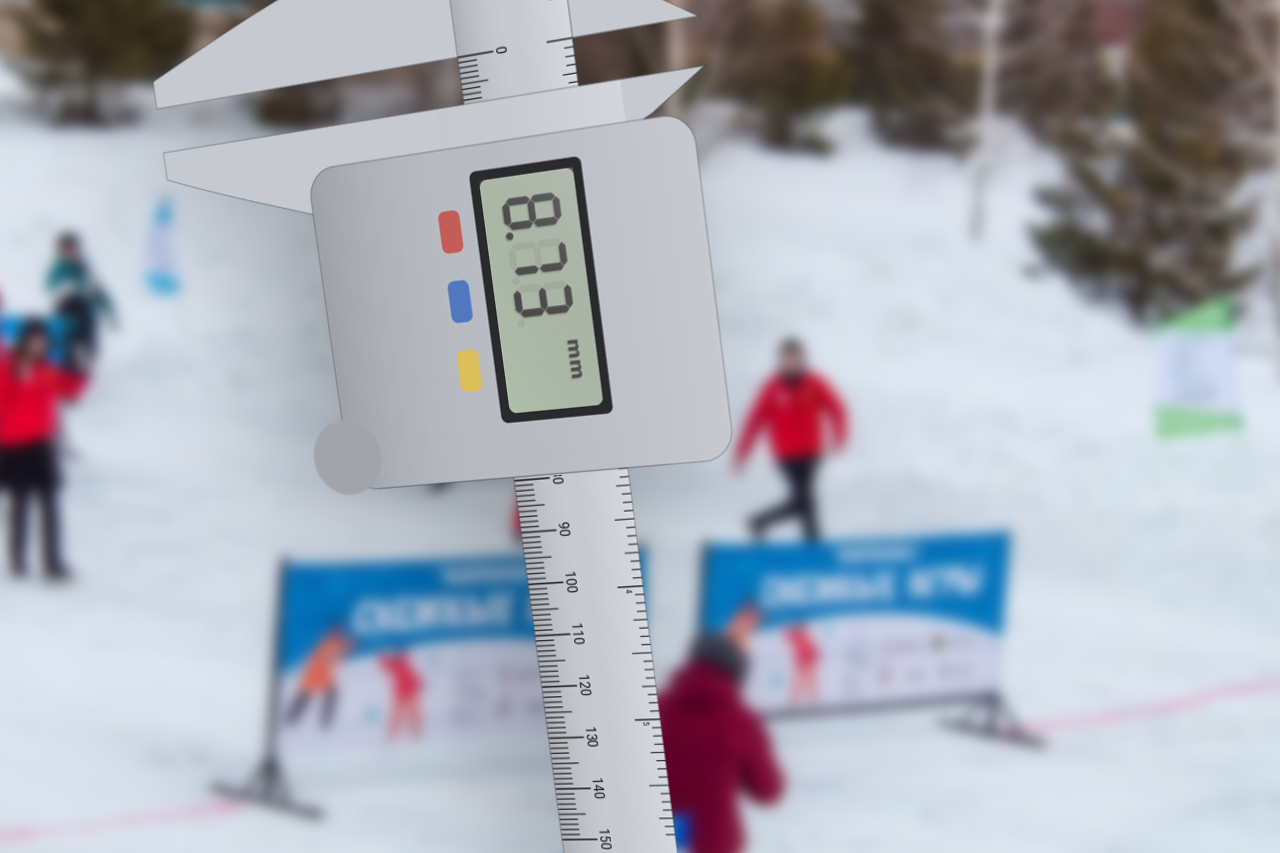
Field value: 8.73mm
